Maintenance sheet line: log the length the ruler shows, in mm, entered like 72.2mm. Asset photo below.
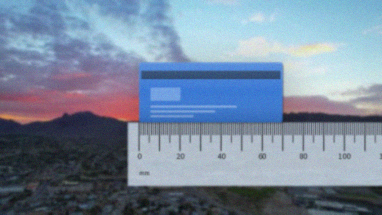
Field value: 70mm
